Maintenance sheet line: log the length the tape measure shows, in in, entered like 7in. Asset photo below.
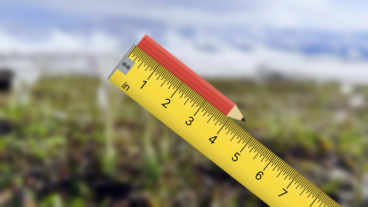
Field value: 4.5in
